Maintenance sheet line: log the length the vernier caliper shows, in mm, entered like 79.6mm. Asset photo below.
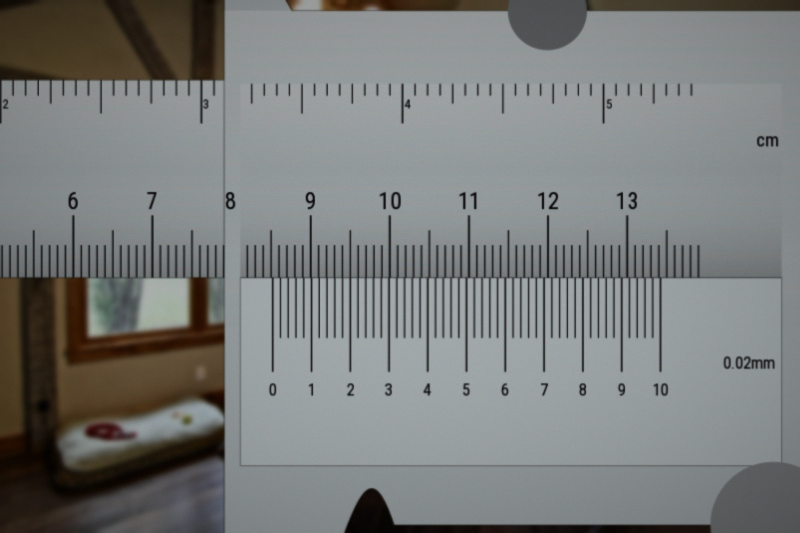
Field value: 85.2mm
